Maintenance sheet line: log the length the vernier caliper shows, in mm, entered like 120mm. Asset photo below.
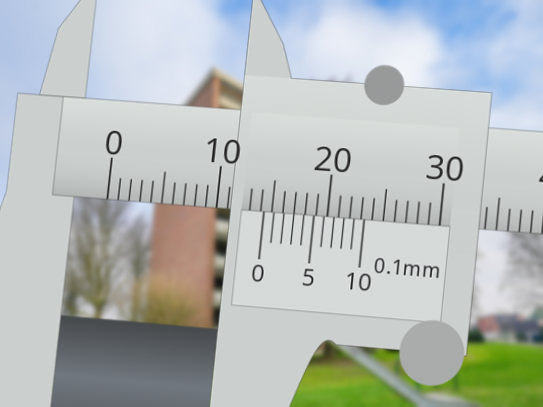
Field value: 14.3mm
